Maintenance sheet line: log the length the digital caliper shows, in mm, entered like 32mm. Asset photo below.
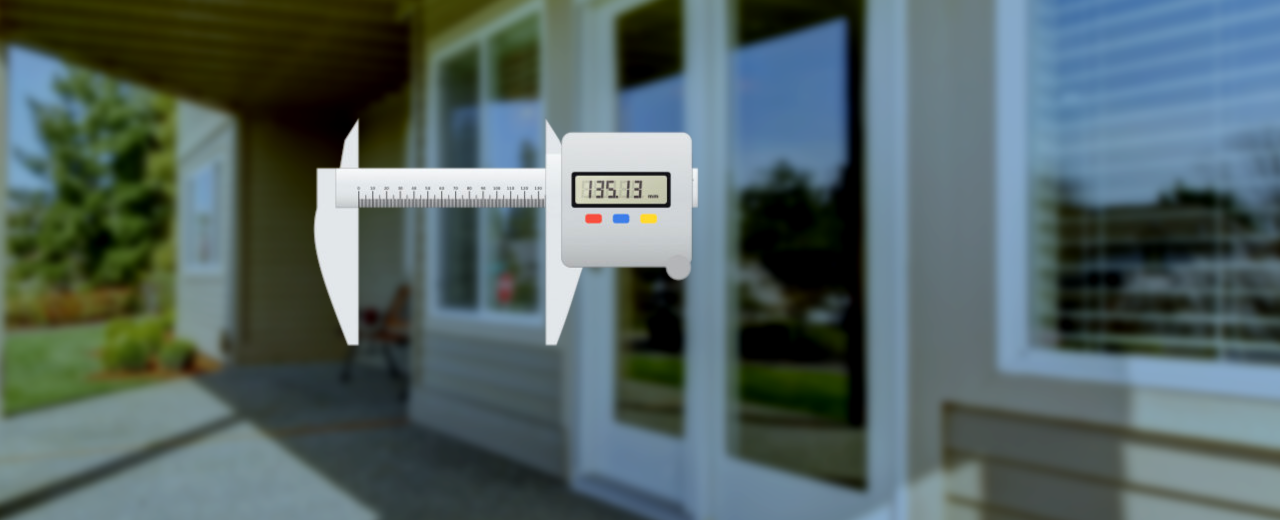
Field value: 135.13mm
